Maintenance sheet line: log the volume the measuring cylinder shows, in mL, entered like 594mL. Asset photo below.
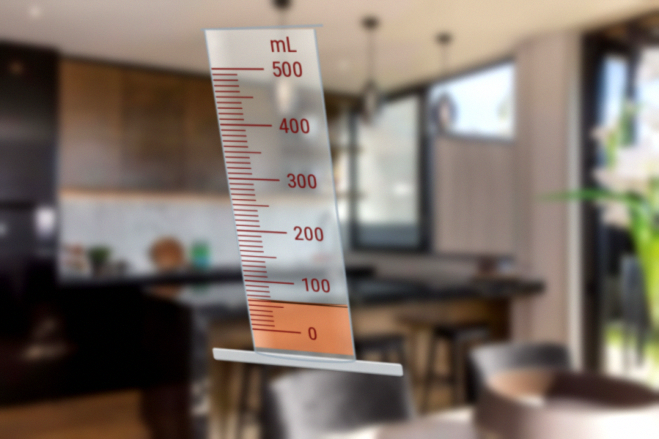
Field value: 60mL
